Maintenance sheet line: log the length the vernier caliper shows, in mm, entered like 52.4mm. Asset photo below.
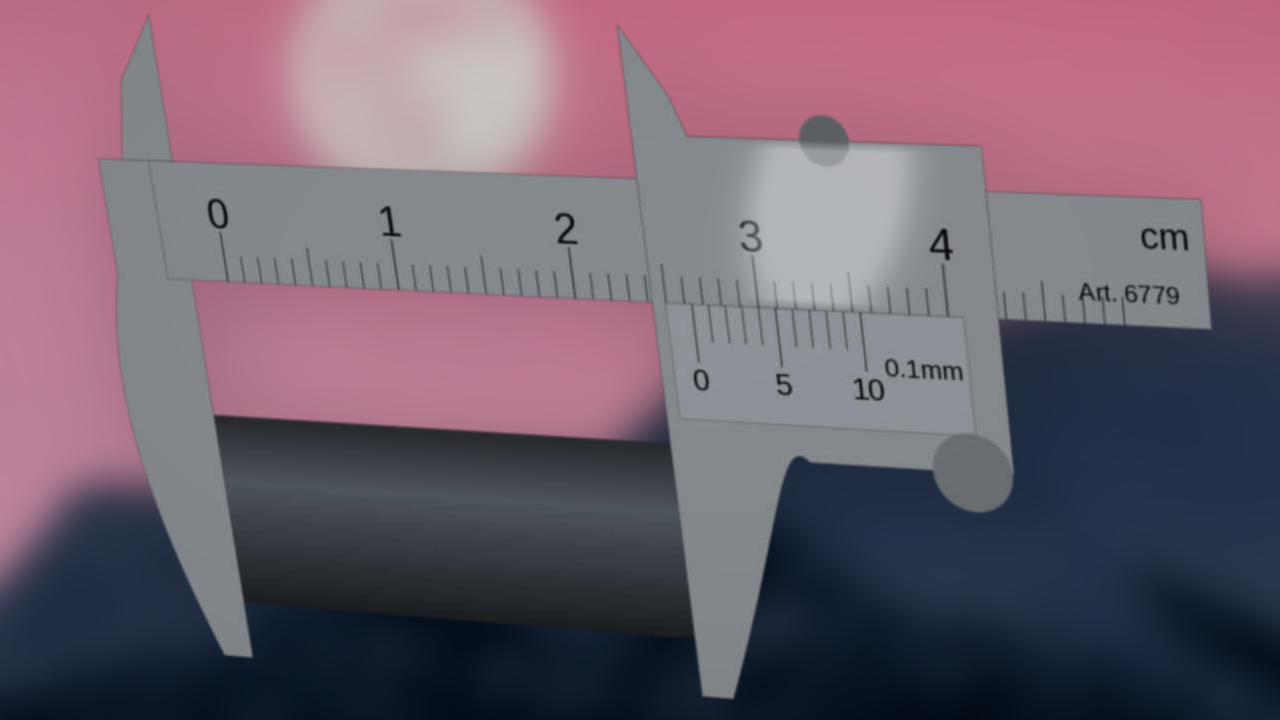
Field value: 26.4mm
